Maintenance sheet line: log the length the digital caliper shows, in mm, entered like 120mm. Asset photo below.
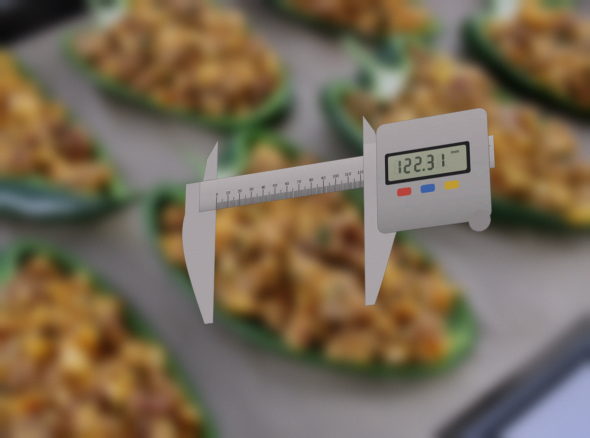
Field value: 122.31mm
